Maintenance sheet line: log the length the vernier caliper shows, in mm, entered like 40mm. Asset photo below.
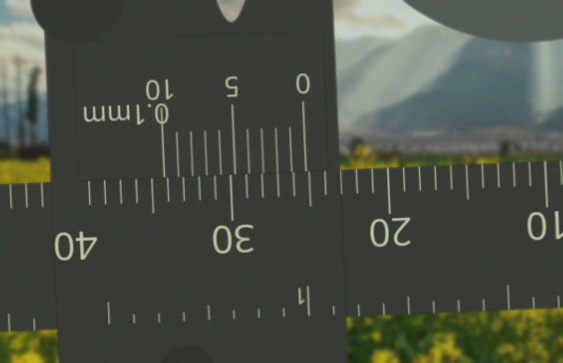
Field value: 25.2mm
